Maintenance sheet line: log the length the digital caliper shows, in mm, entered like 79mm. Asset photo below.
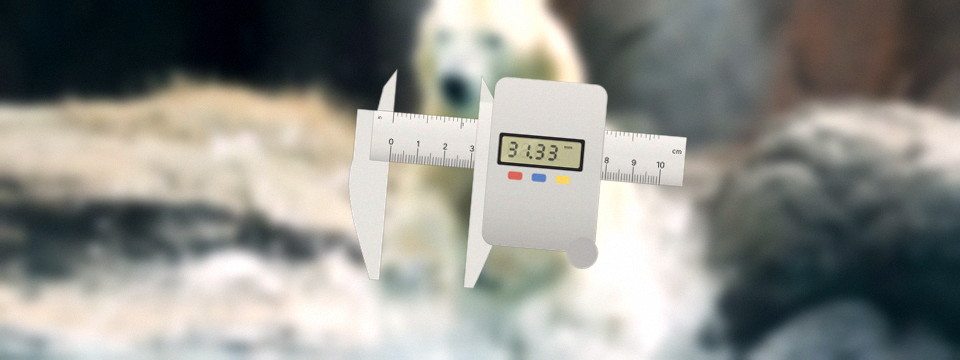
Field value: 31.33mm
